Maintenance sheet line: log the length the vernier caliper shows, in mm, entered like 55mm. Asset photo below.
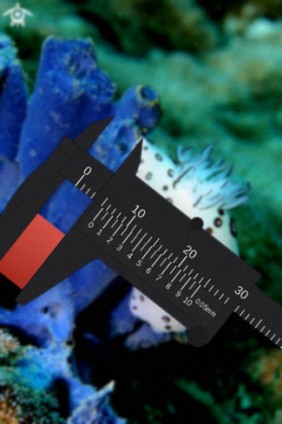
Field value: 5.4mm
